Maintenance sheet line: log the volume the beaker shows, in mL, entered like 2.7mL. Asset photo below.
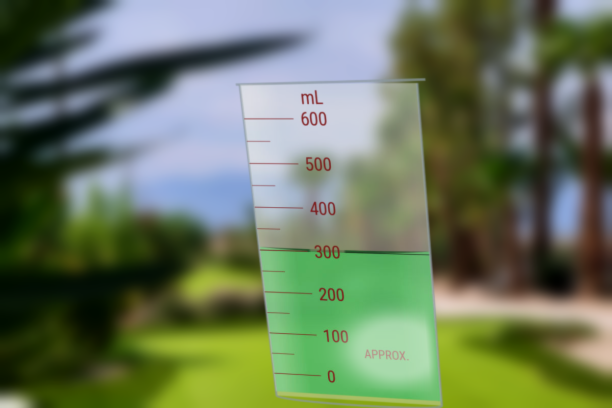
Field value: 300mL
